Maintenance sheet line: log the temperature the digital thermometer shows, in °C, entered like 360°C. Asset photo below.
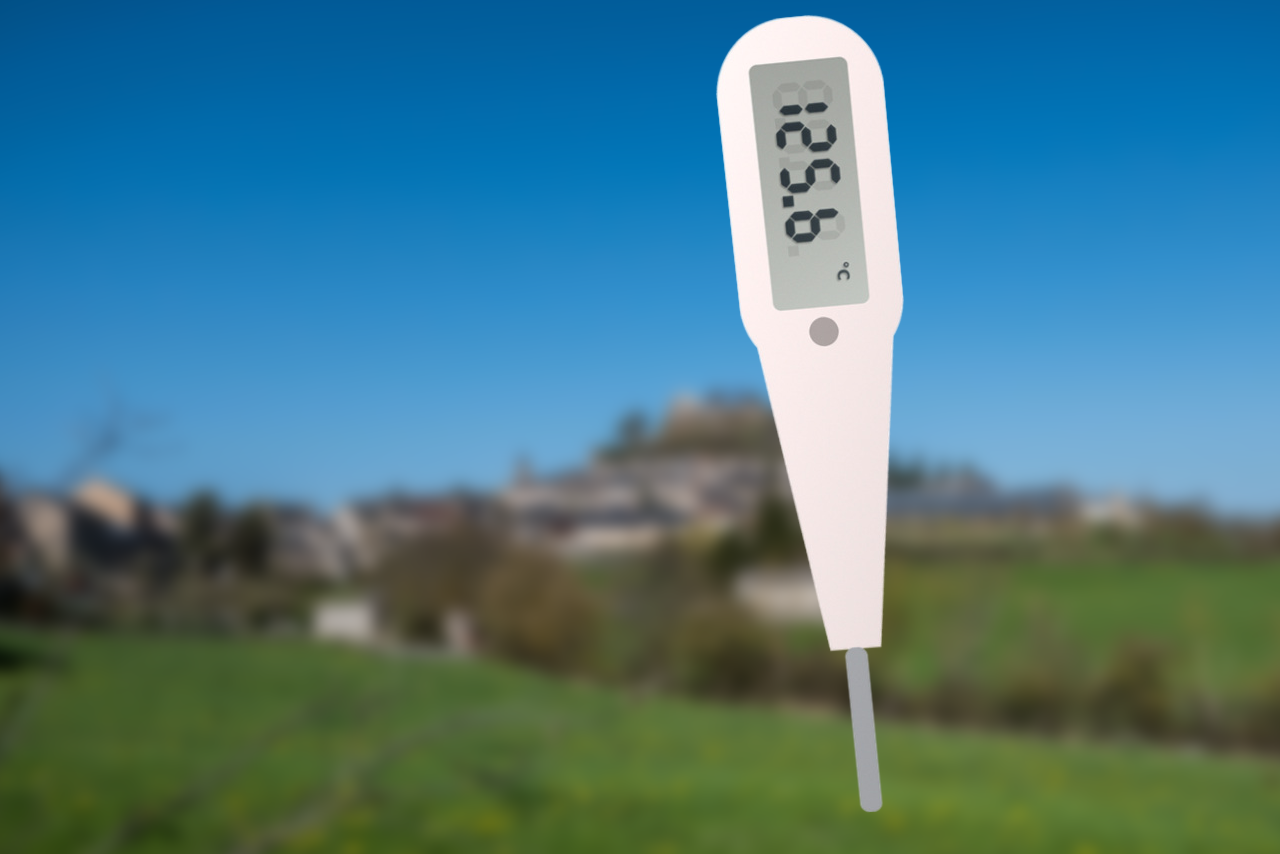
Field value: 125.6°C
